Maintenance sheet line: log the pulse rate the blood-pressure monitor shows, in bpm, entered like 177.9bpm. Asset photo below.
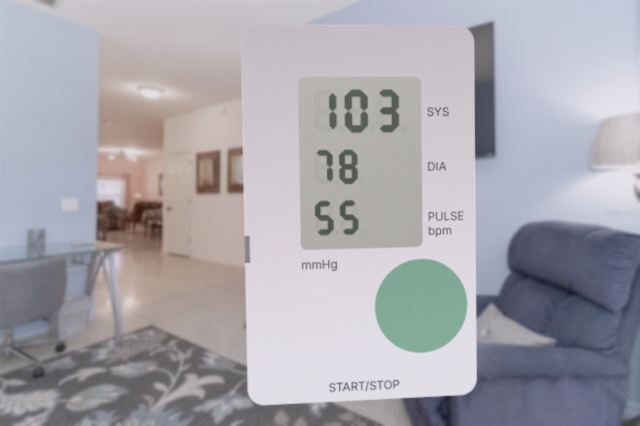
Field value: 55bpm
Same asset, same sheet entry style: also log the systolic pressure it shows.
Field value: 103mmHg
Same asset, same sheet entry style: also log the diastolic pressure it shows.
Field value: 78mmHg
